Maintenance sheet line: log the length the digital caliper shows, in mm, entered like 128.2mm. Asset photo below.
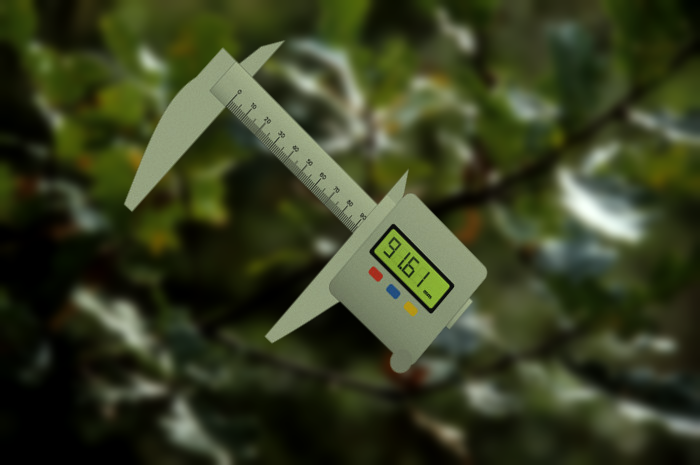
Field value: 91.61mm
